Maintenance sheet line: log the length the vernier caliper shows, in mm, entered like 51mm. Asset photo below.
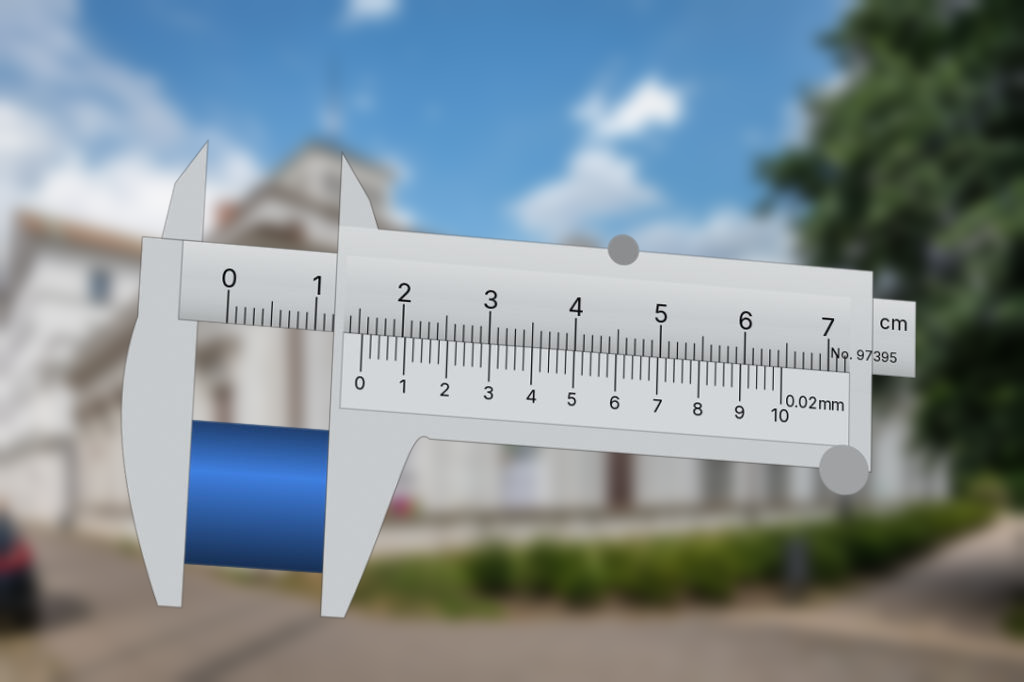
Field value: 15.4mm
